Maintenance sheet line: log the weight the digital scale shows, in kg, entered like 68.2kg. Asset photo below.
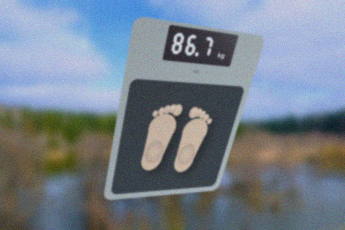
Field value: 86.7kg
